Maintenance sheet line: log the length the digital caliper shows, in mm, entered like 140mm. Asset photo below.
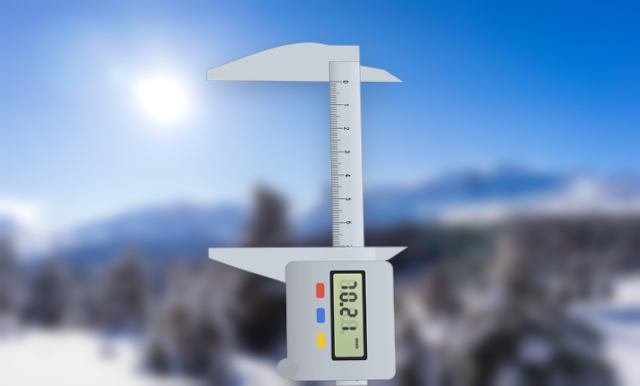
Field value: 70.21mm
